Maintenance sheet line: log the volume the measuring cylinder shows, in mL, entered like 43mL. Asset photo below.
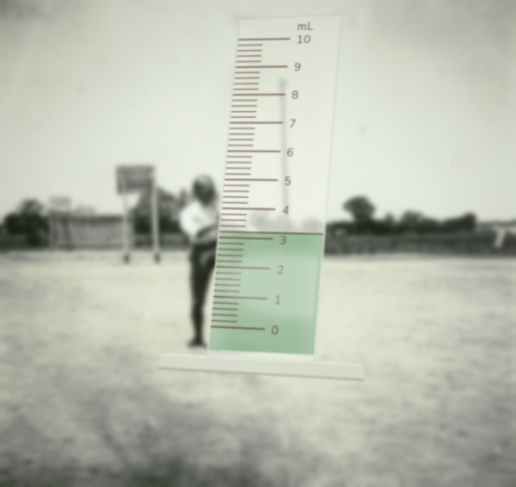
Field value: 3.2mL
